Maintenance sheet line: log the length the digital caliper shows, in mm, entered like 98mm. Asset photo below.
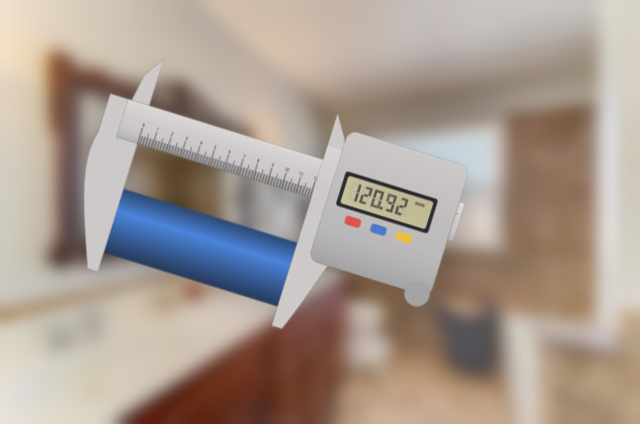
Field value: 120.92mm
